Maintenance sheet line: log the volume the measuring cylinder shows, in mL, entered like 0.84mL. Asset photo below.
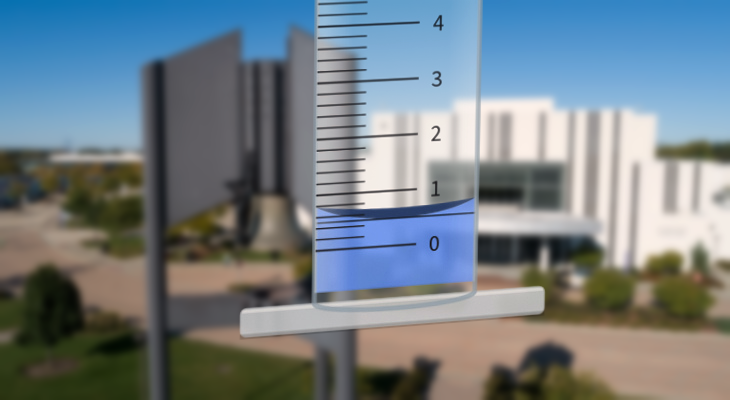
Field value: 0.5mL
